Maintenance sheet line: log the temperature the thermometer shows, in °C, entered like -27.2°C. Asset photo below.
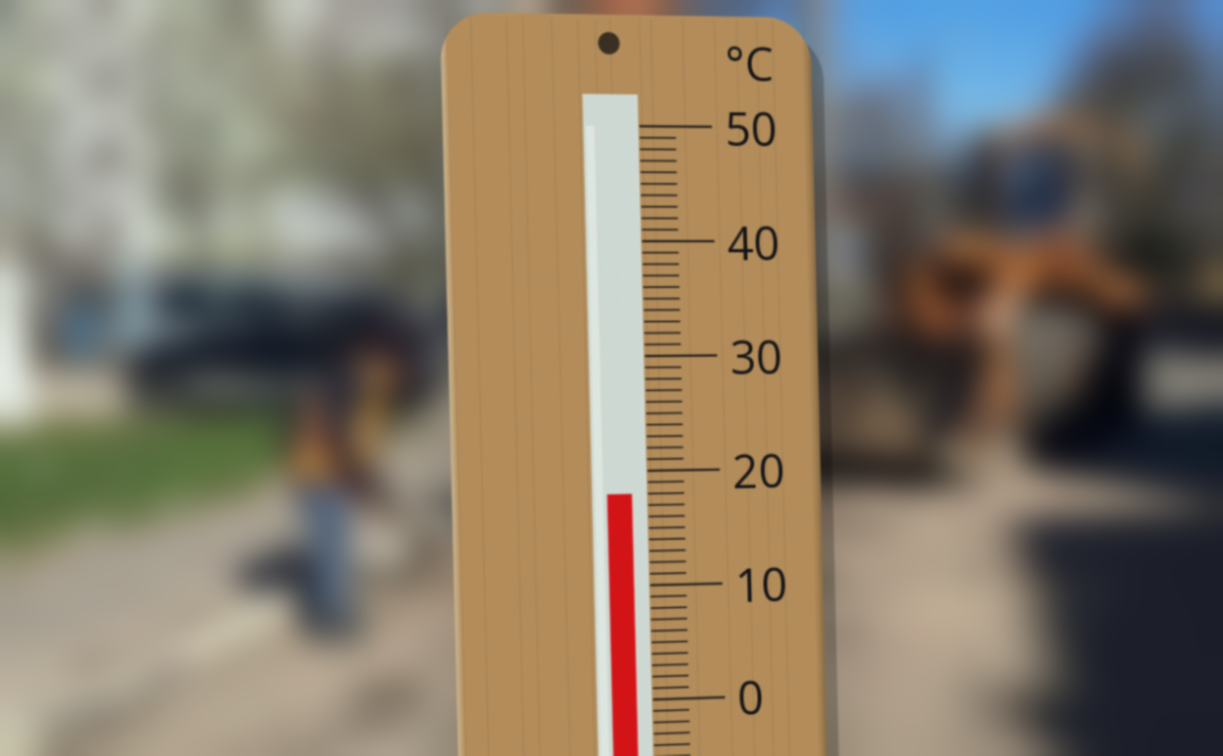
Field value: 18°C
